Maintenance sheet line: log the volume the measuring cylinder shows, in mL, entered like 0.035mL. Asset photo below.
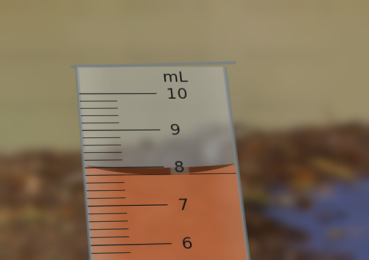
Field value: 7.8mL
